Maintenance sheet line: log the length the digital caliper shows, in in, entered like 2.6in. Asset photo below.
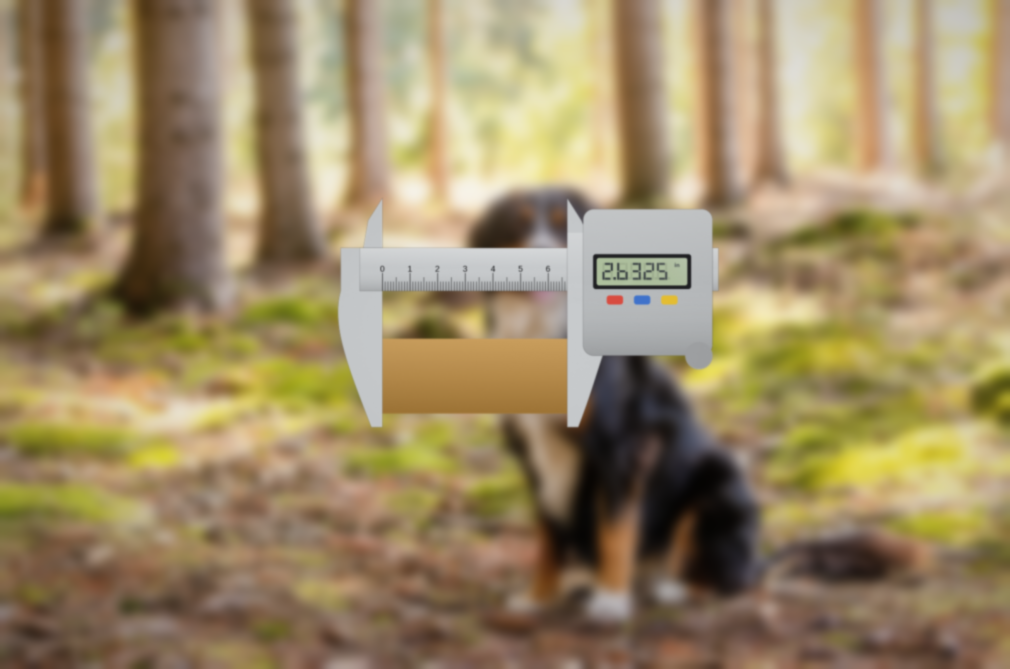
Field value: 2.6325in
